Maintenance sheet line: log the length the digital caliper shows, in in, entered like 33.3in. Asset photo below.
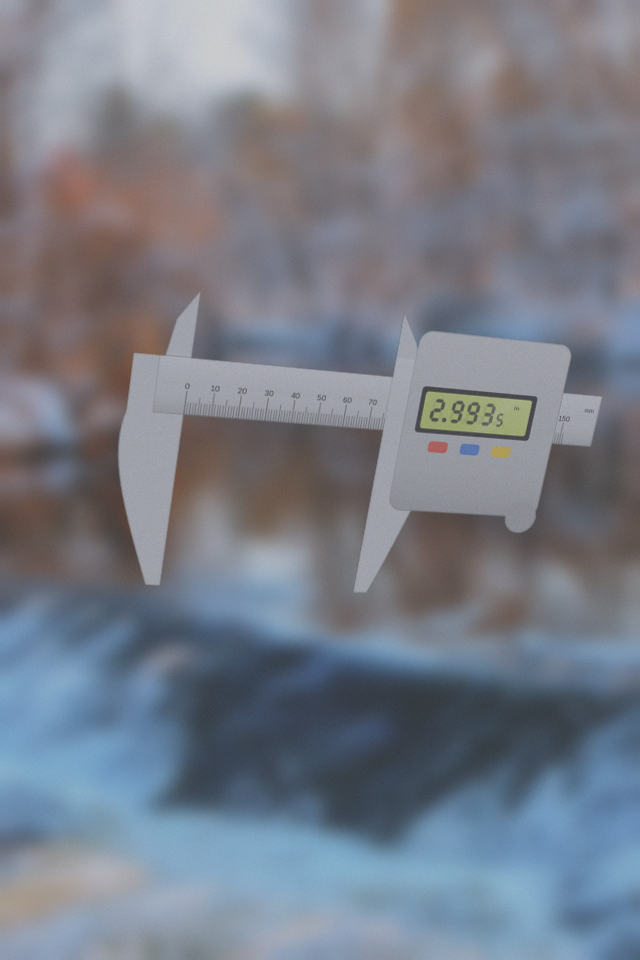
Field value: 2.9935in
